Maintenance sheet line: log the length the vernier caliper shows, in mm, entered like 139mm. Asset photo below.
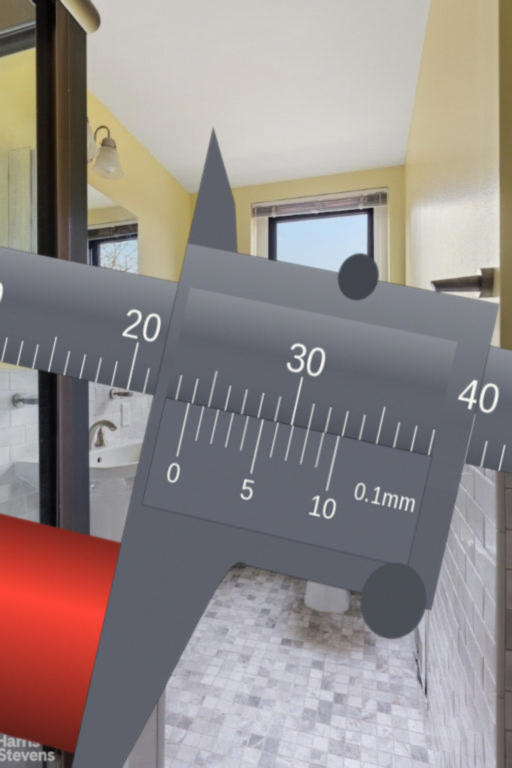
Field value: 23.8mm
